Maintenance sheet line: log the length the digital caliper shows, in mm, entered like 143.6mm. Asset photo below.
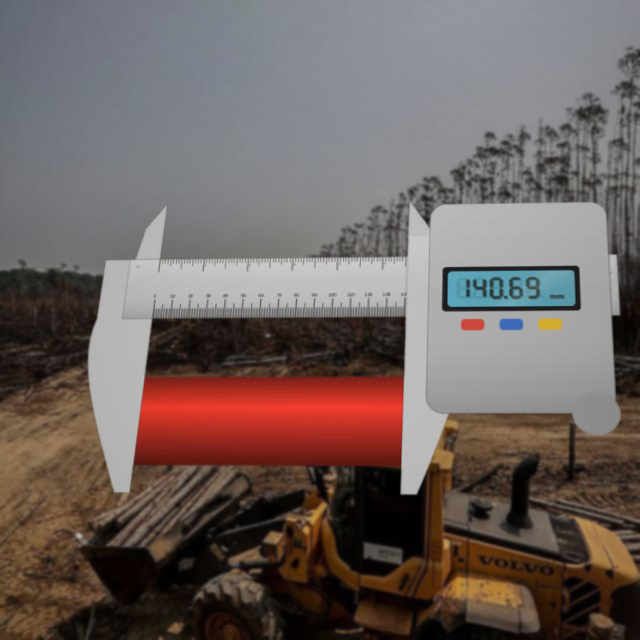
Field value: 140.69mm
